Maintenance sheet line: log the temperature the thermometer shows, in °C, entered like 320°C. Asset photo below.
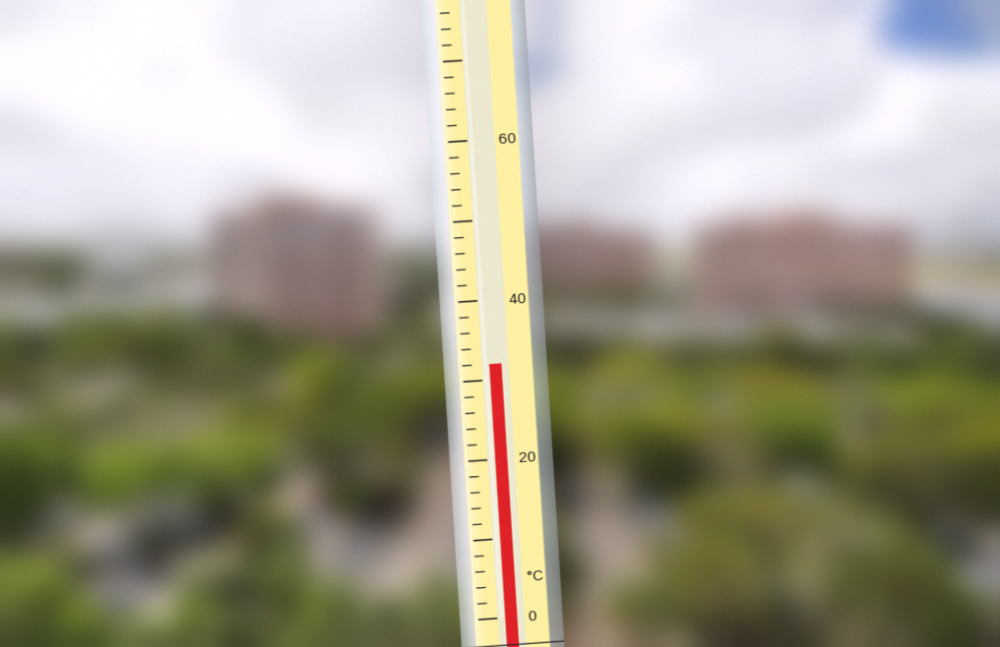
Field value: 32°C
